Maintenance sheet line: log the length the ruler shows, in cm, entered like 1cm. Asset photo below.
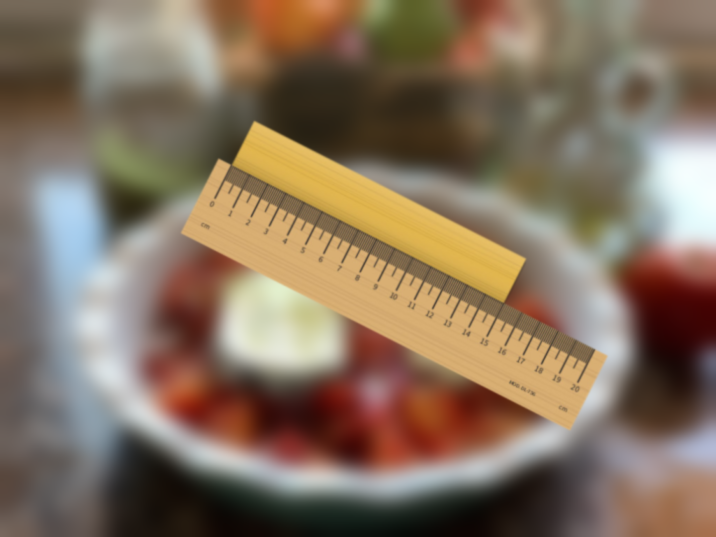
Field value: 15cm
